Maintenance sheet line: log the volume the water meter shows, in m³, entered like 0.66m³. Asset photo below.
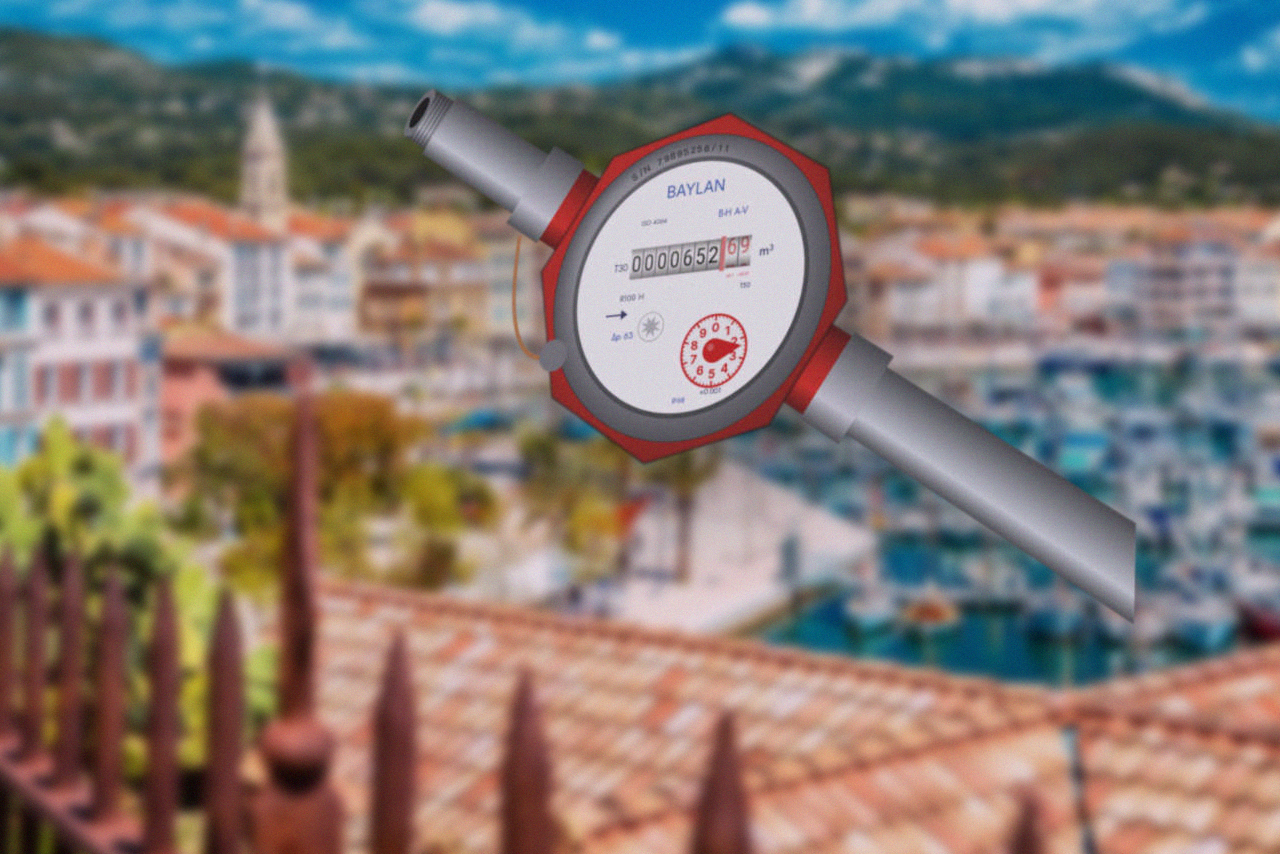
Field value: 652.692m³
